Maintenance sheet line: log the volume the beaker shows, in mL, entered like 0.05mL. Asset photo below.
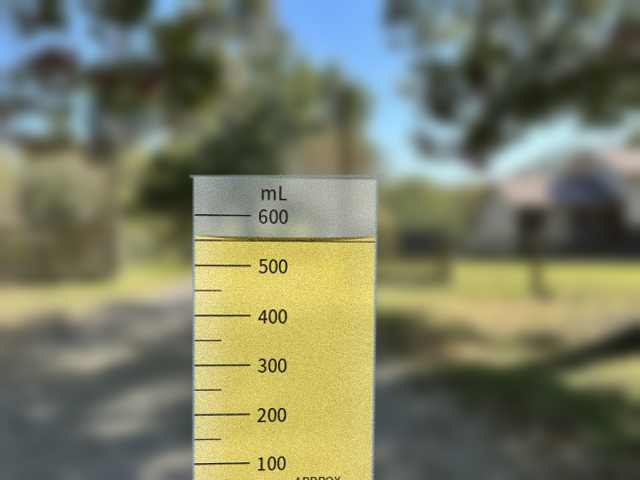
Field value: 550mL
